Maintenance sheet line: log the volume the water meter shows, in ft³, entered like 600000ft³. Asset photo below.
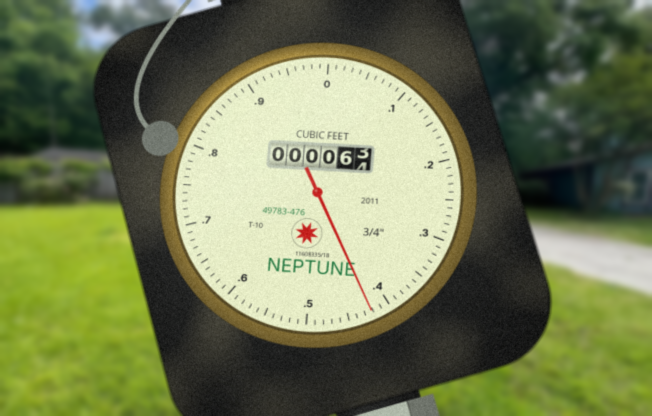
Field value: 63.42ft³
